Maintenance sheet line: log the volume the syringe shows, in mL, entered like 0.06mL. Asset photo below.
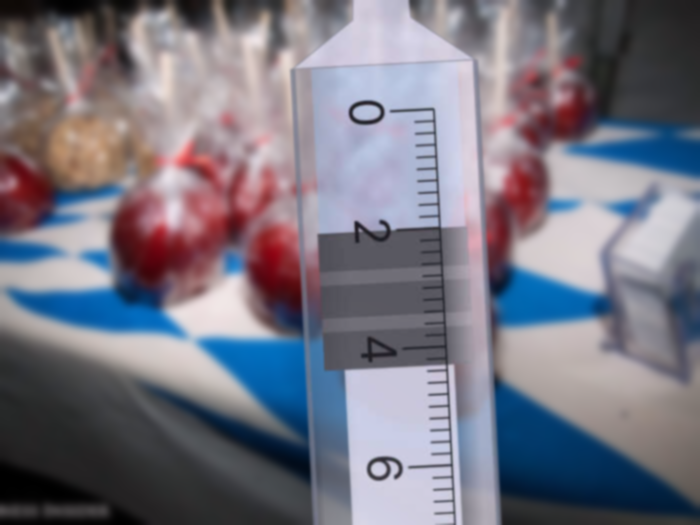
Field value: 2mL
